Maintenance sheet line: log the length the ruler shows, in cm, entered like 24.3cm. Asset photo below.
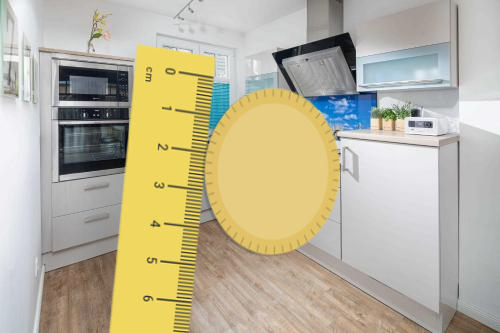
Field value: 4.5cm
